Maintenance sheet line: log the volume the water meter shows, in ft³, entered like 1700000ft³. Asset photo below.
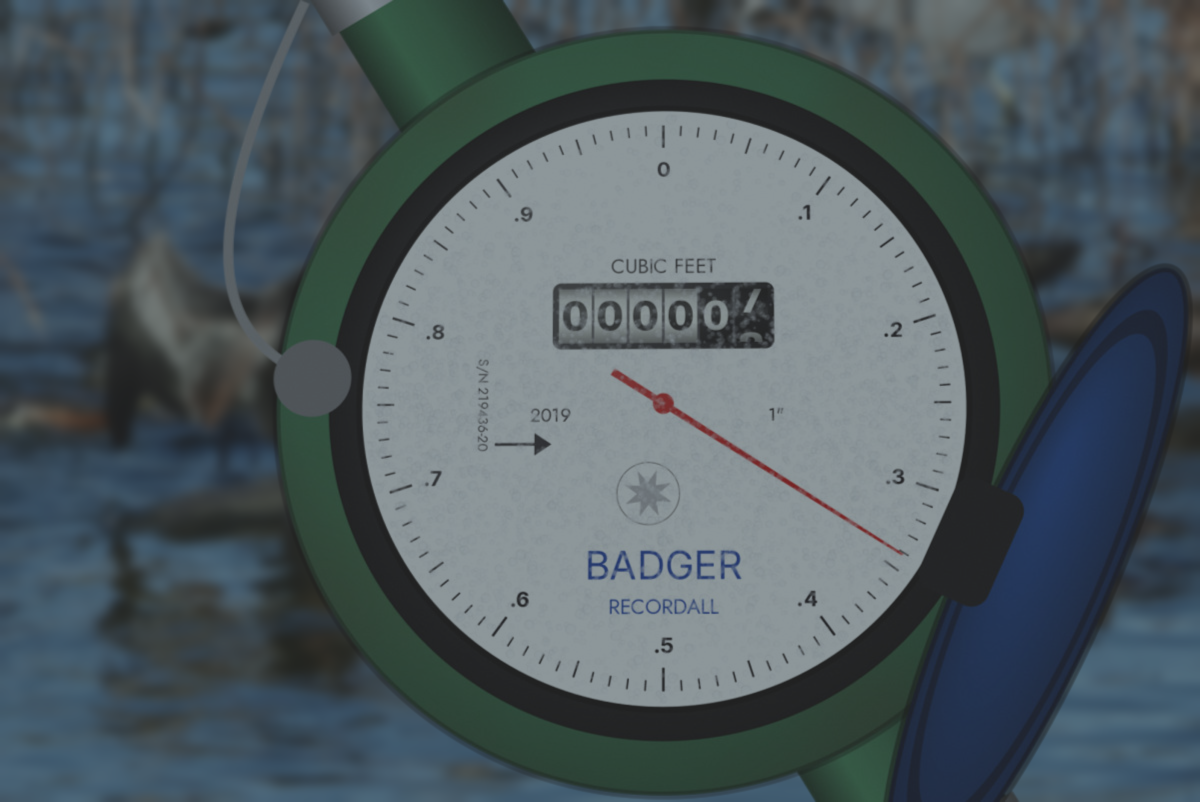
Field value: 7.34ft³
